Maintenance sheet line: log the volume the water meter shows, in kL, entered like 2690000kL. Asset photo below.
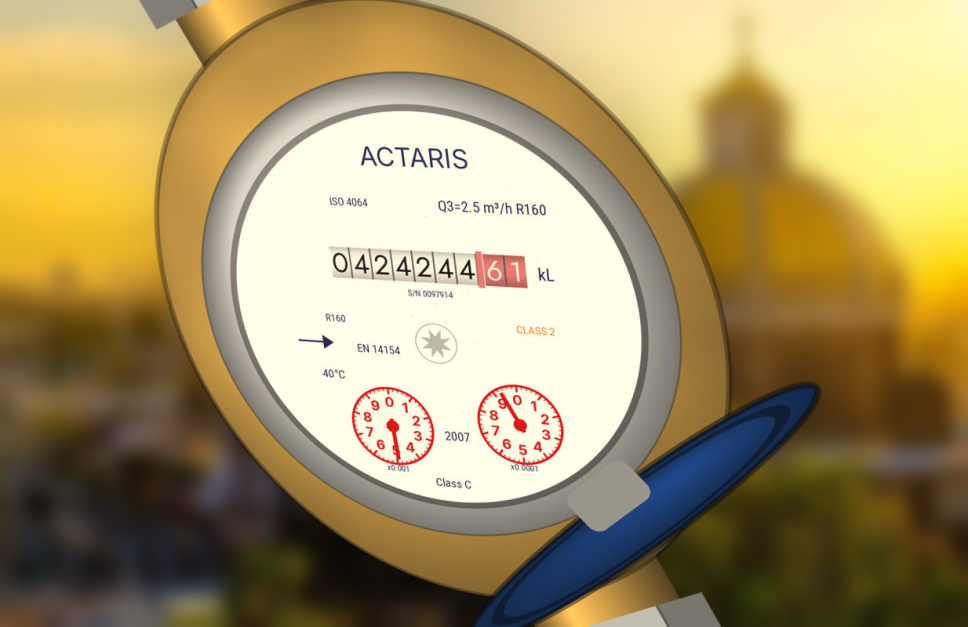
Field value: 424244.6149kL
